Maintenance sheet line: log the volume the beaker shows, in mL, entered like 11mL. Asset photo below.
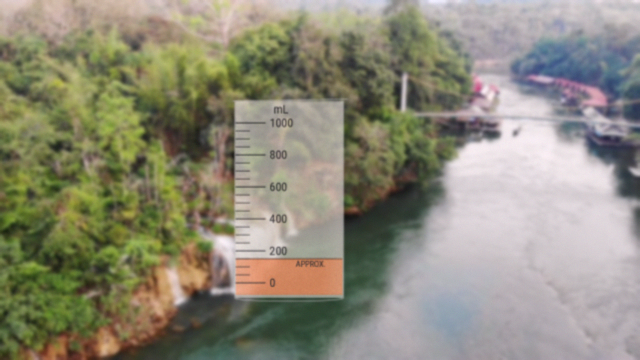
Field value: 150mL
